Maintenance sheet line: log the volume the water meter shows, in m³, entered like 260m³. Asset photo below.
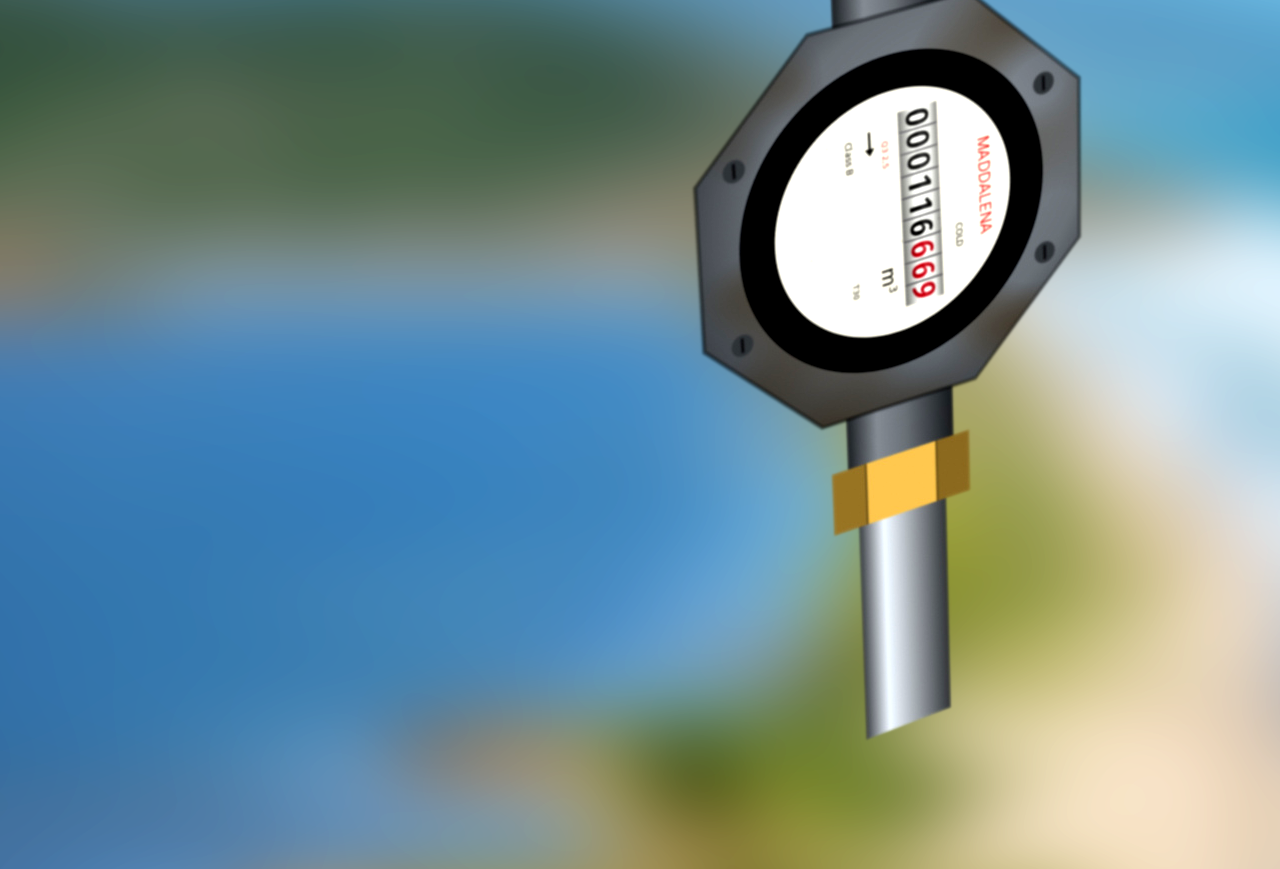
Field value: 116.669m³
